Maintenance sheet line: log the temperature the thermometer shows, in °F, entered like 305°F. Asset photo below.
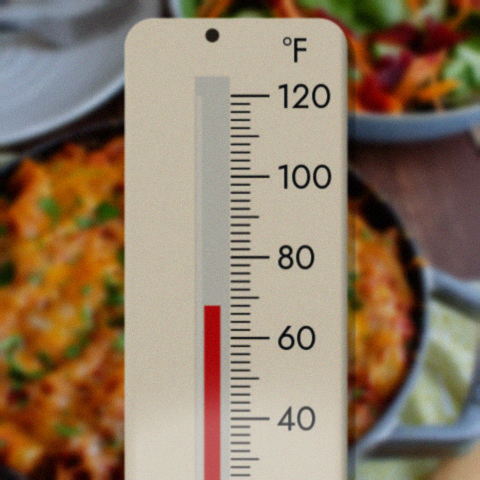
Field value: 68°F
